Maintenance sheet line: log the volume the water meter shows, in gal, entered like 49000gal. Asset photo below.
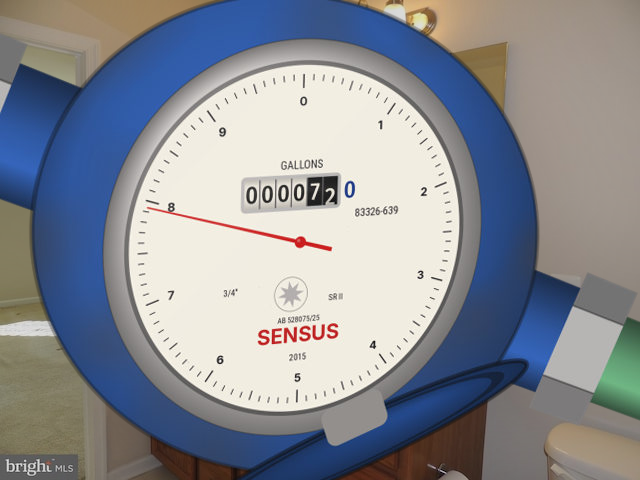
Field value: 717.9gal
